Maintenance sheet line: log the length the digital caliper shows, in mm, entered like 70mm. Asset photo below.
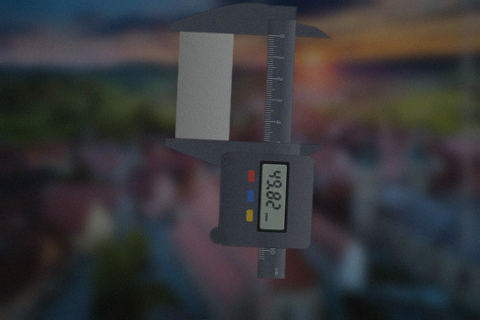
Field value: 49.82mm
